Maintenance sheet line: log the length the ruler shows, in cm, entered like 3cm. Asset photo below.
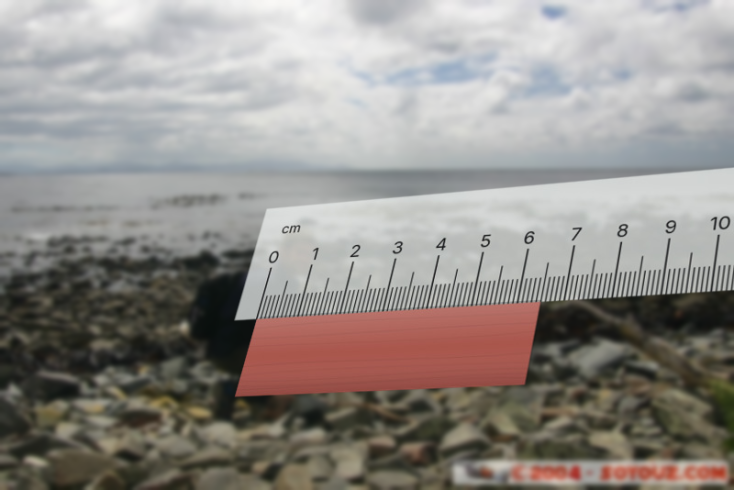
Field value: 6.5cm
